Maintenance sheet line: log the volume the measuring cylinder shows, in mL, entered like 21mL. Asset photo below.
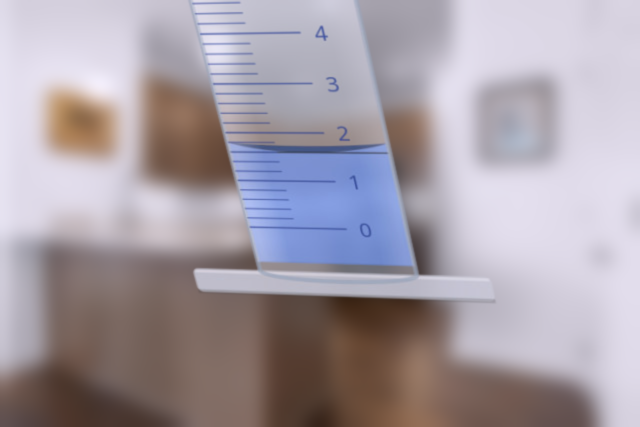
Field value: 1.6mL
